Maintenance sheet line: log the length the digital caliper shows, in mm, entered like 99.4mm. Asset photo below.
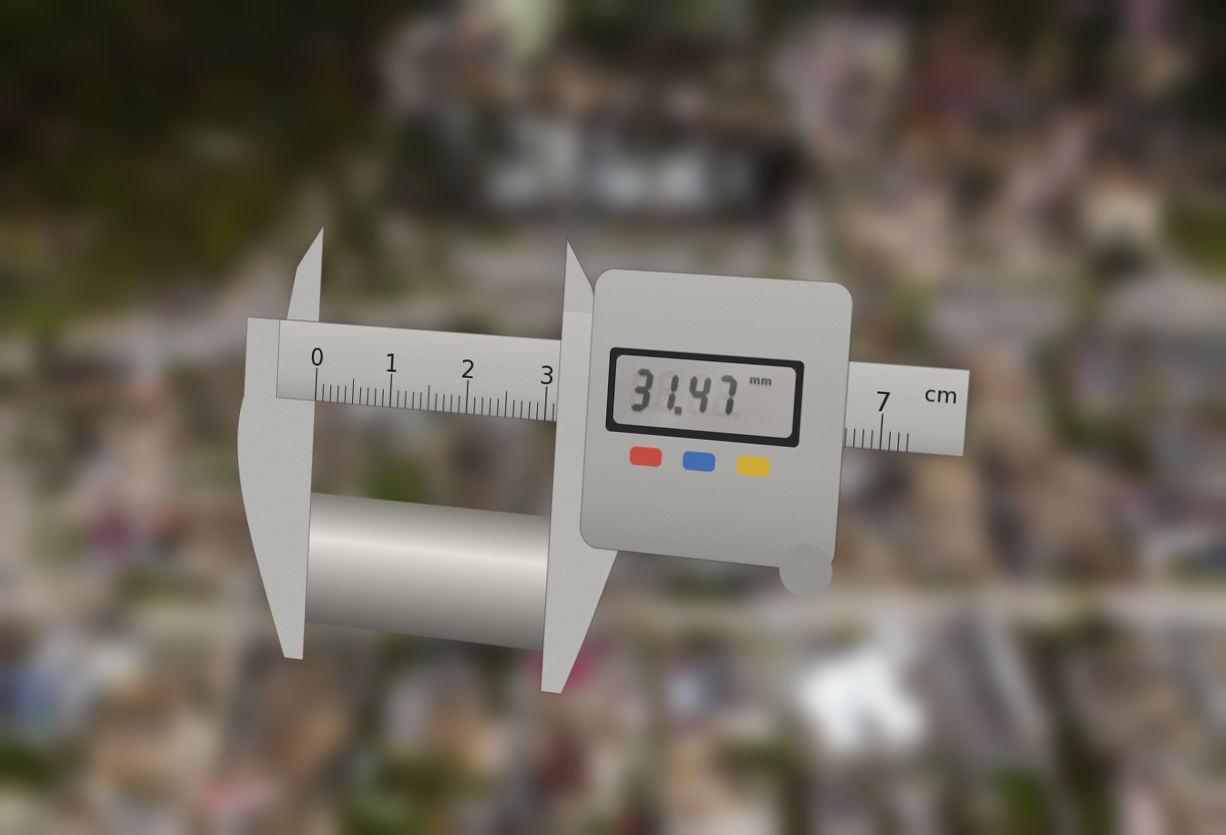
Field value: 31.47mm
